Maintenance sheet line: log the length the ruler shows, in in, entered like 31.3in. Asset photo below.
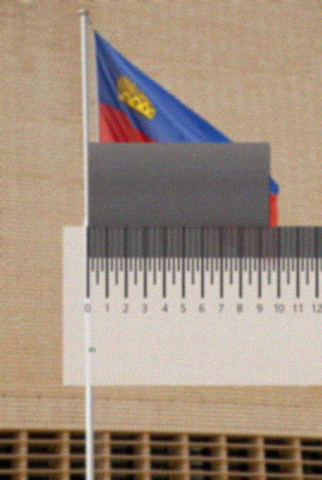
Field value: 9.5in
